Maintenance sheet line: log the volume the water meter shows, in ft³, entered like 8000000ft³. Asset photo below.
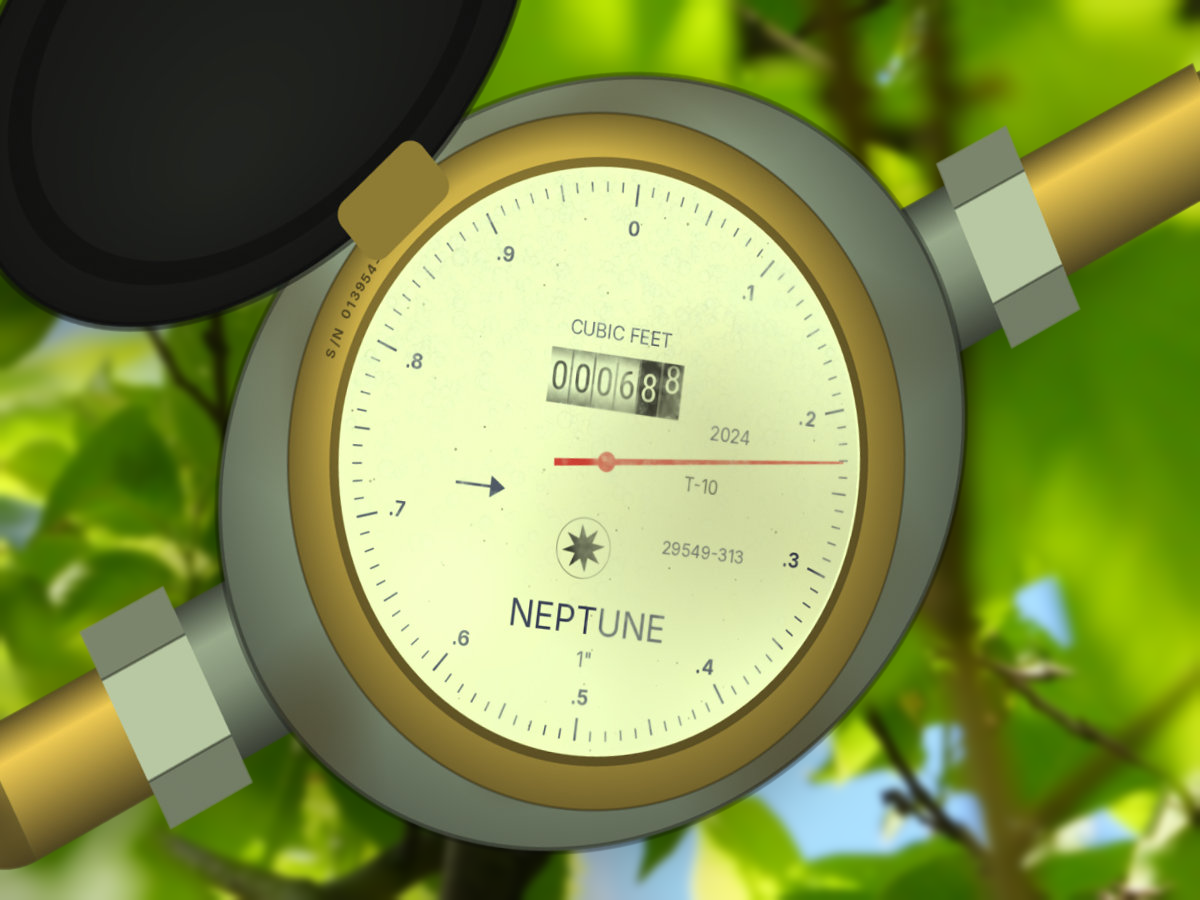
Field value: 688.23ft³
